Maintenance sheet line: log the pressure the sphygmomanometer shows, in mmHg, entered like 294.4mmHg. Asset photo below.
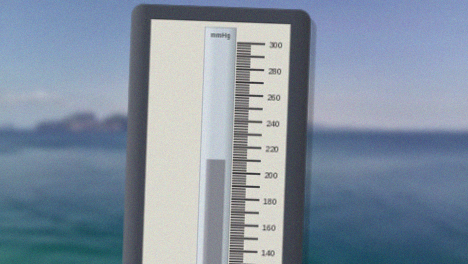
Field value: 210mmHg
